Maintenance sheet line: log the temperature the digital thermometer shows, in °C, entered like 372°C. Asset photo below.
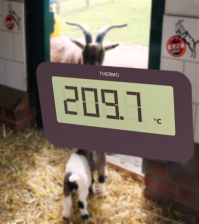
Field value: 209.7°C
